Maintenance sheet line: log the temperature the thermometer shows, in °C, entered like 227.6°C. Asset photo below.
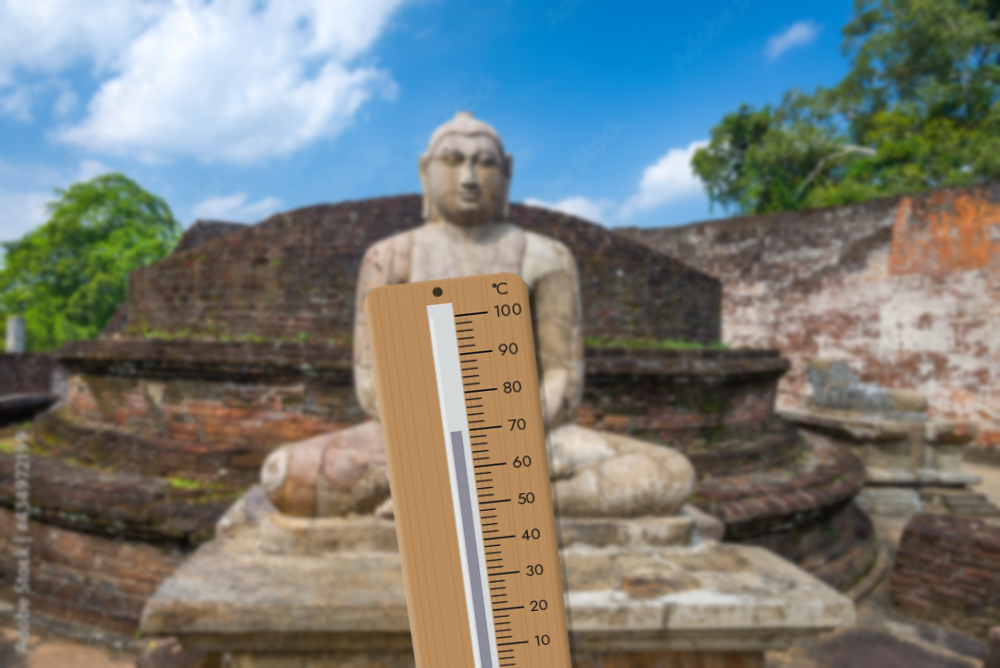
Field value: 70°C
